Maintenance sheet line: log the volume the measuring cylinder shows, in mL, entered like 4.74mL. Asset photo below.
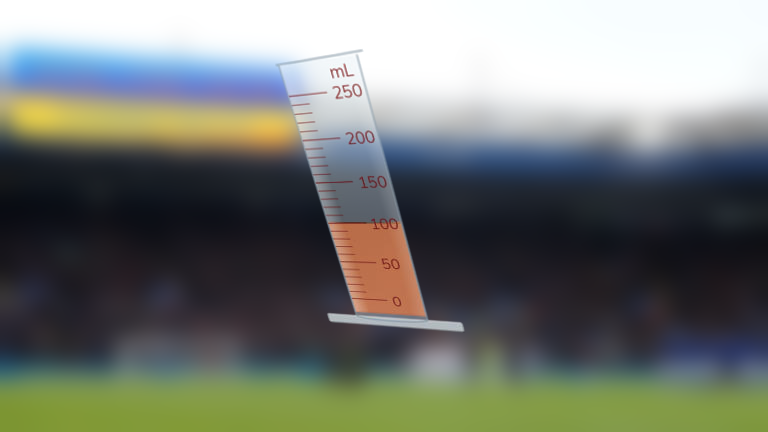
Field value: 100mL
